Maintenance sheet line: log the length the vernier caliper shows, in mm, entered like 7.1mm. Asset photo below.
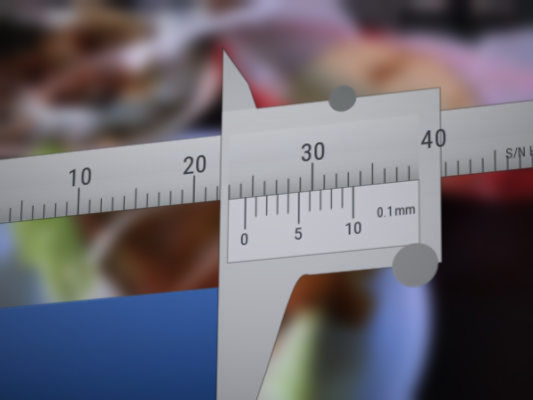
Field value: 24.4mm
